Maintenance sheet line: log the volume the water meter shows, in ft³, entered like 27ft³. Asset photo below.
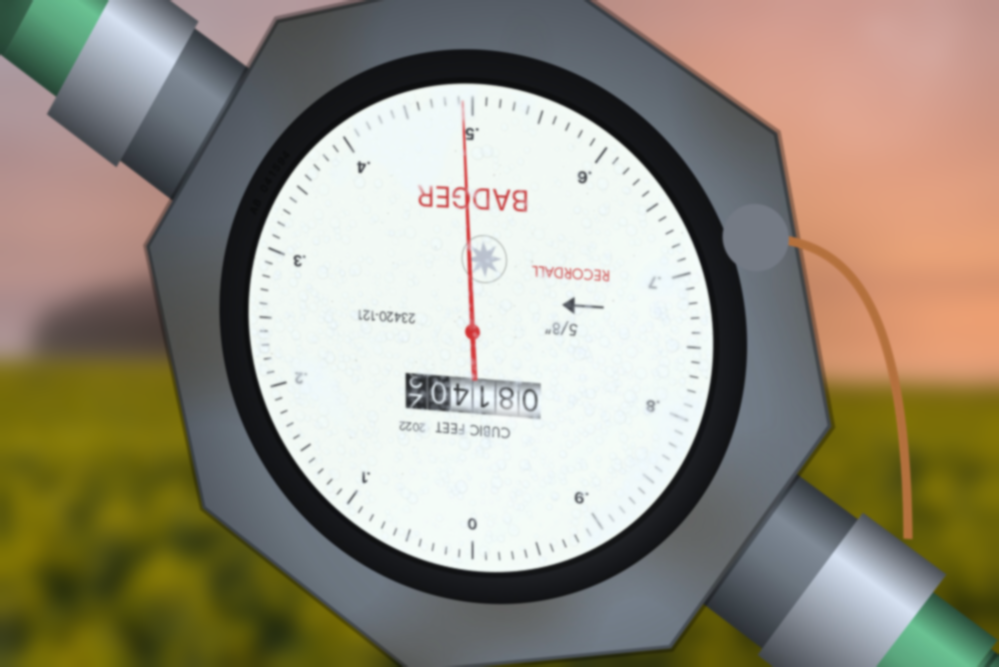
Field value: 81402.49ft³
